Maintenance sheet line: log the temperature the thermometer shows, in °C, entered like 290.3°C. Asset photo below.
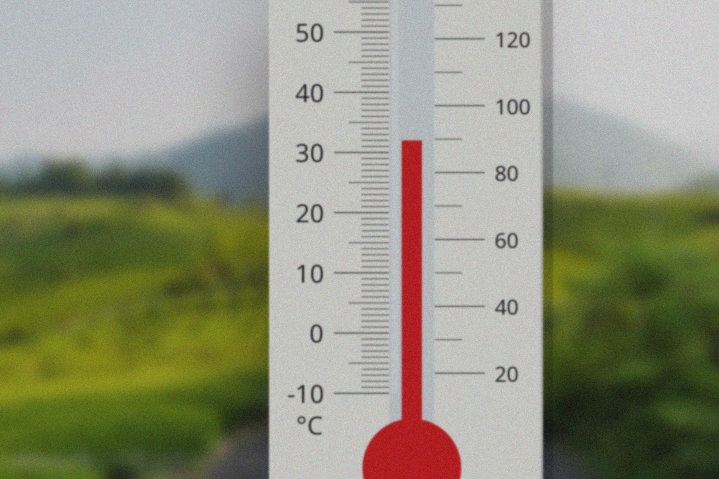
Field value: 32°C
